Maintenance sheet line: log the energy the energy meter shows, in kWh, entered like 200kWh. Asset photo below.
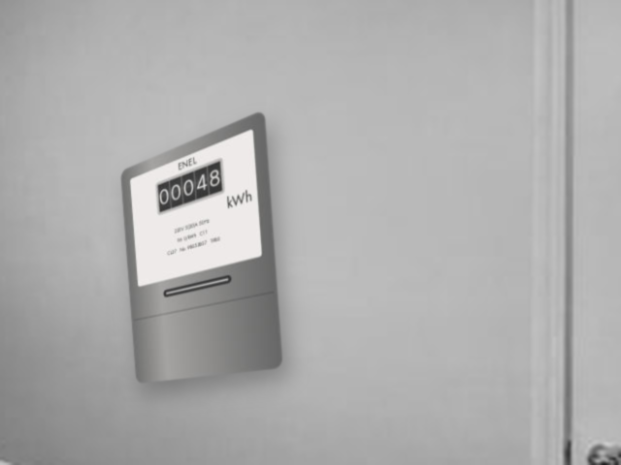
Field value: 48kWh
